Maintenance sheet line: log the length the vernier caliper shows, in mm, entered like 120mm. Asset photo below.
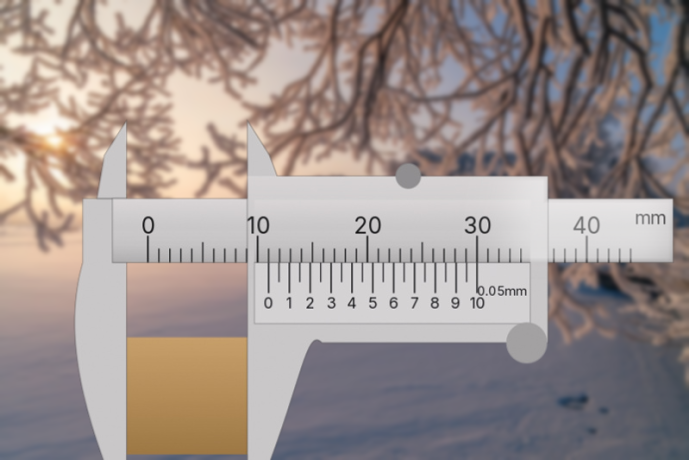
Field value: 11.0mm
